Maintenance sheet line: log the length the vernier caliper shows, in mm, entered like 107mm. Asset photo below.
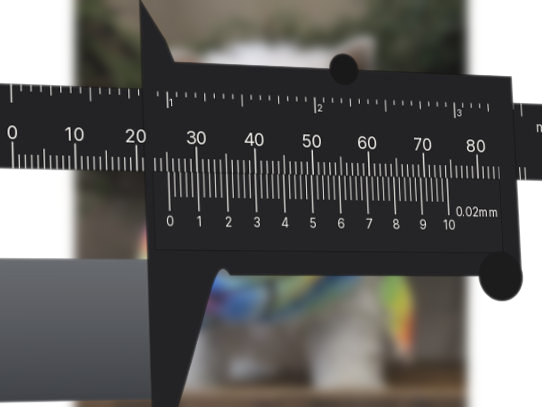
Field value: 25.2mm
